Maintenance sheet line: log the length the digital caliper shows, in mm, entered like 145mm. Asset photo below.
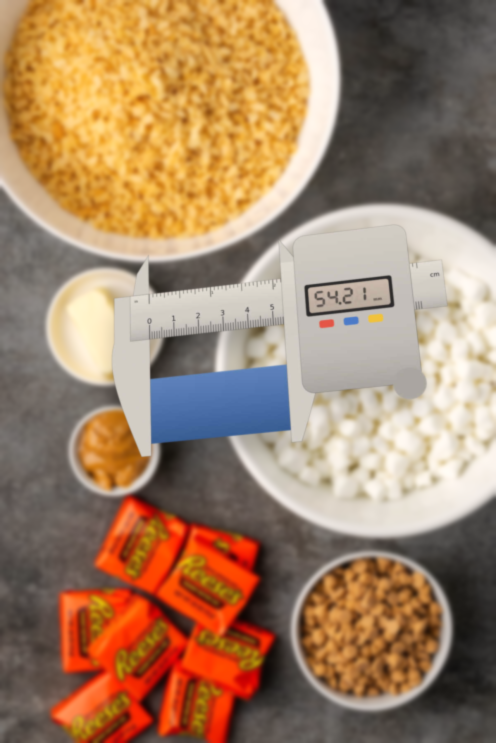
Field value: 54.21mm
